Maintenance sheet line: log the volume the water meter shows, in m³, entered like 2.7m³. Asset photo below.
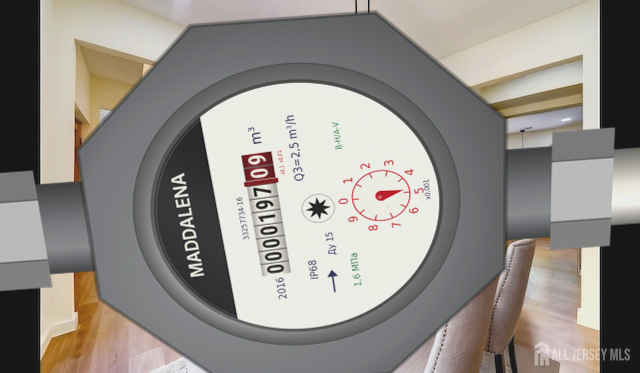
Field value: 197.094m³
